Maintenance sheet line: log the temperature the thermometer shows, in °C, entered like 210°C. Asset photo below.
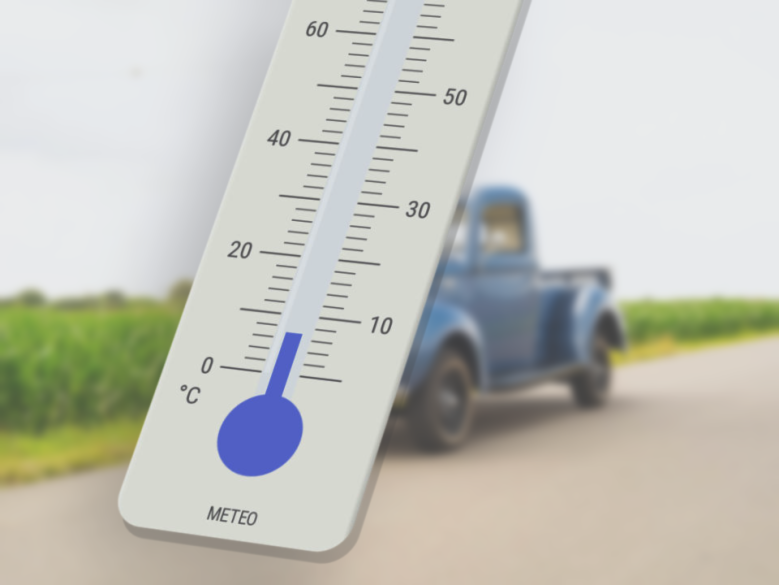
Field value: 7°C
